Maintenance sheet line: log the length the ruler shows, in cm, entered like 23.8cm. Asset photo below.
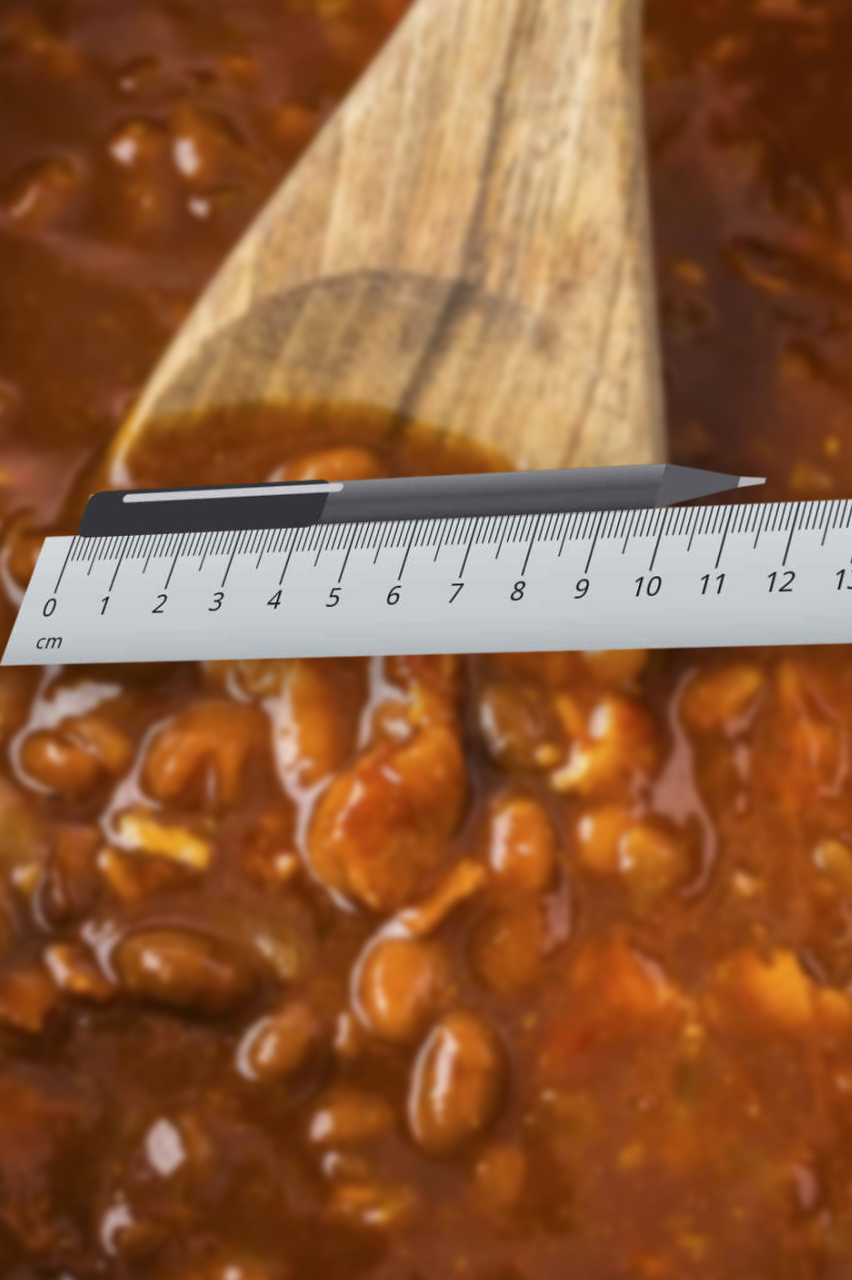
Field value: 11.4cm
